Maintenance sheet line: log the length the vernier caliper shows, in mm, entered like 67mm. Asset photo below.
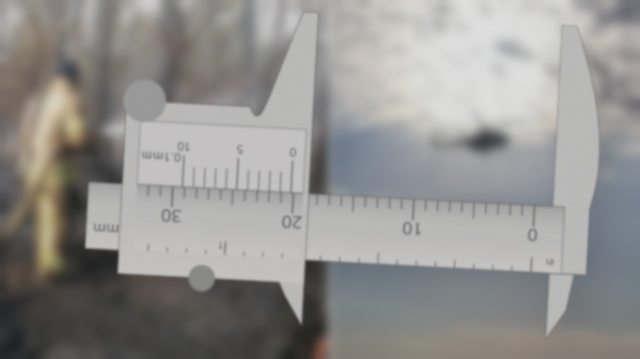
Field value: 20.2mm
